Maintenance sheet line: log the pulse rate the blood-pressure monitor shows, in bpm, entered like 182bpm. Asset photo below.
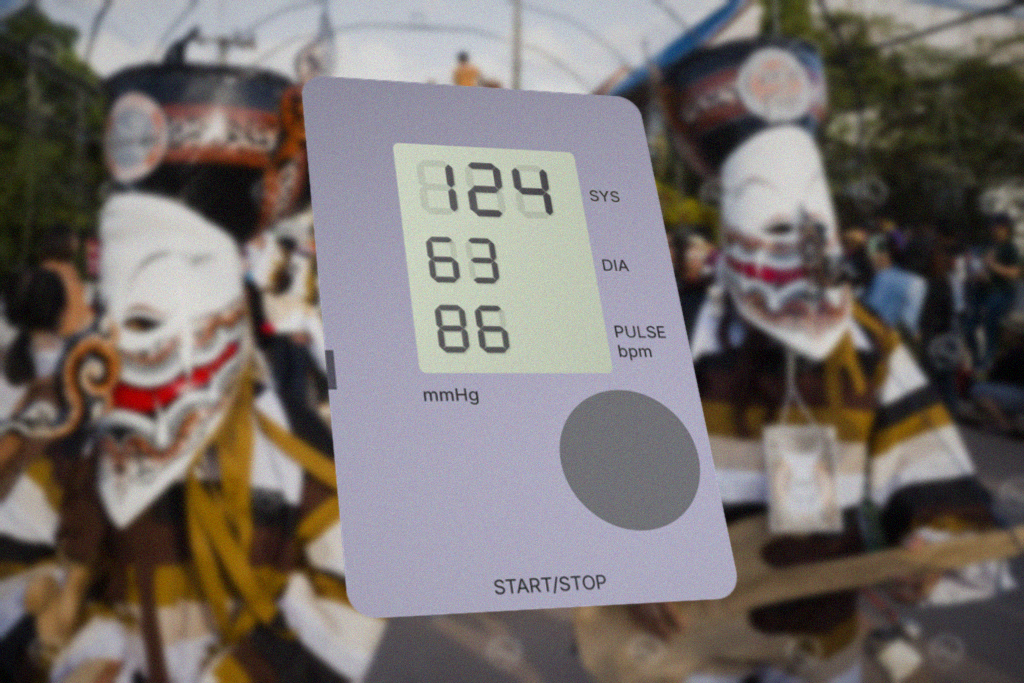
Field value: 86bpm
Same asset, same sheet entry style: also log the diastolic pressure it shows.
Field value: 63mmHg
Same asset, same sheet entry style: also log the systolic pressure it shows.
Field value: 124mmHg
